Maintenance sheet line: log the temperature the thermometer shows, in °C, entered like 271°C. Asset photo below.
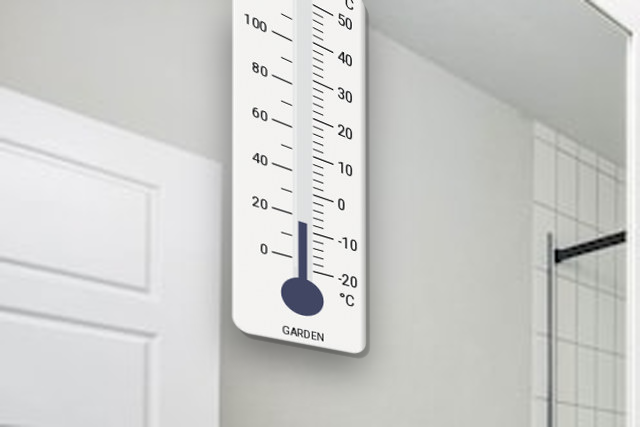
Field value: -8°C
